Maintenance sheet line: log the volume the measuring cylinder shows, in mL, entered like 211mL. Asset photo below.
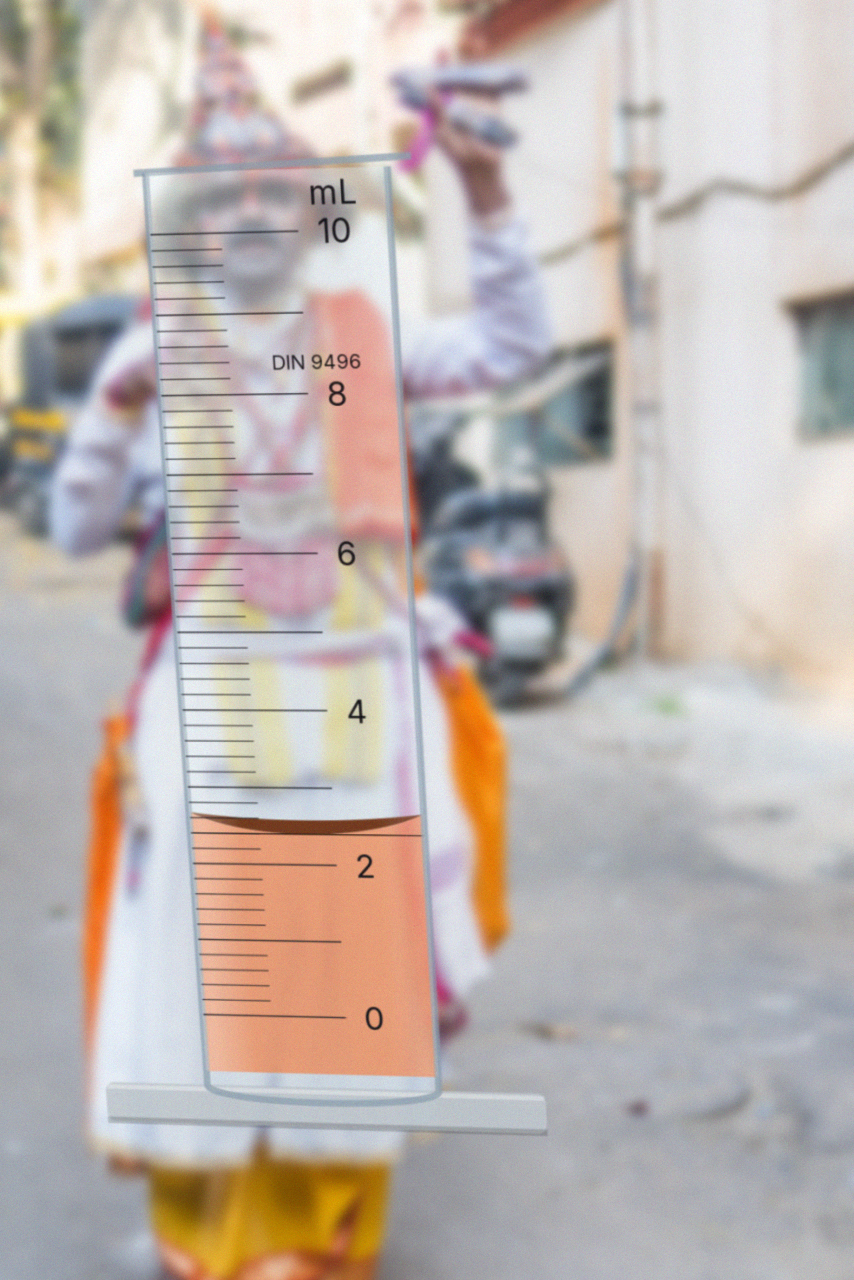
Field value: 2.4mL
